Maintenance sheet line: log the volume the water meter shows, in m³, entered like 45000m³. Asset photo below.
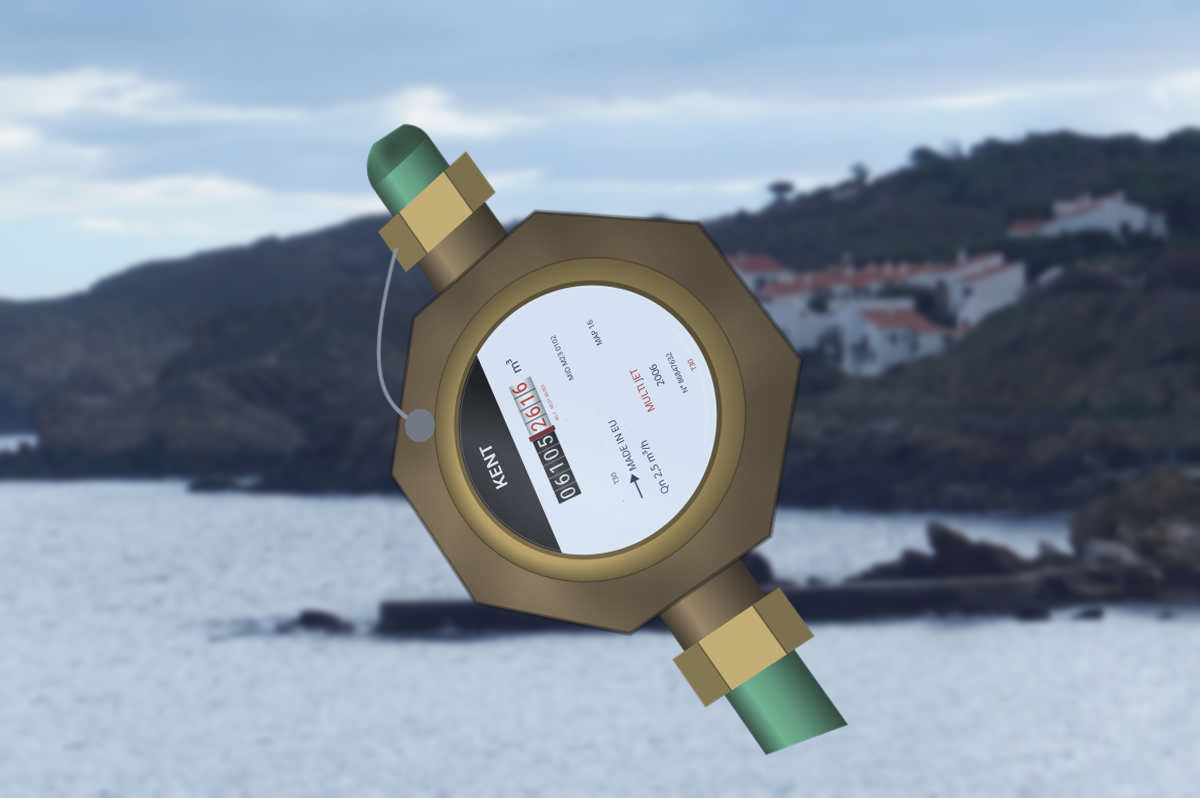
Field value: 6105.2616m³
